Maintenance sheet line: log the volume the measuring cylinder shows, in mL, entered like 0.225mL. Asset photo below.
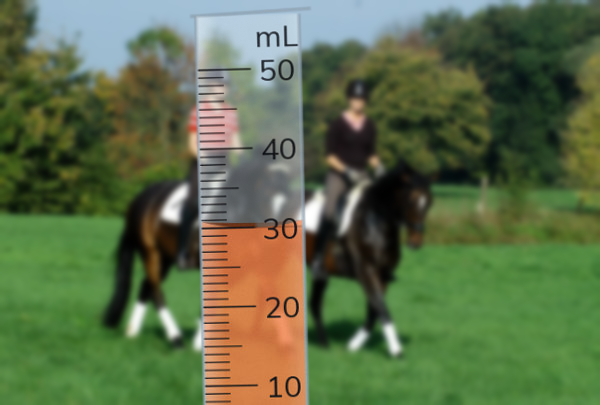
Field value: 30mL
